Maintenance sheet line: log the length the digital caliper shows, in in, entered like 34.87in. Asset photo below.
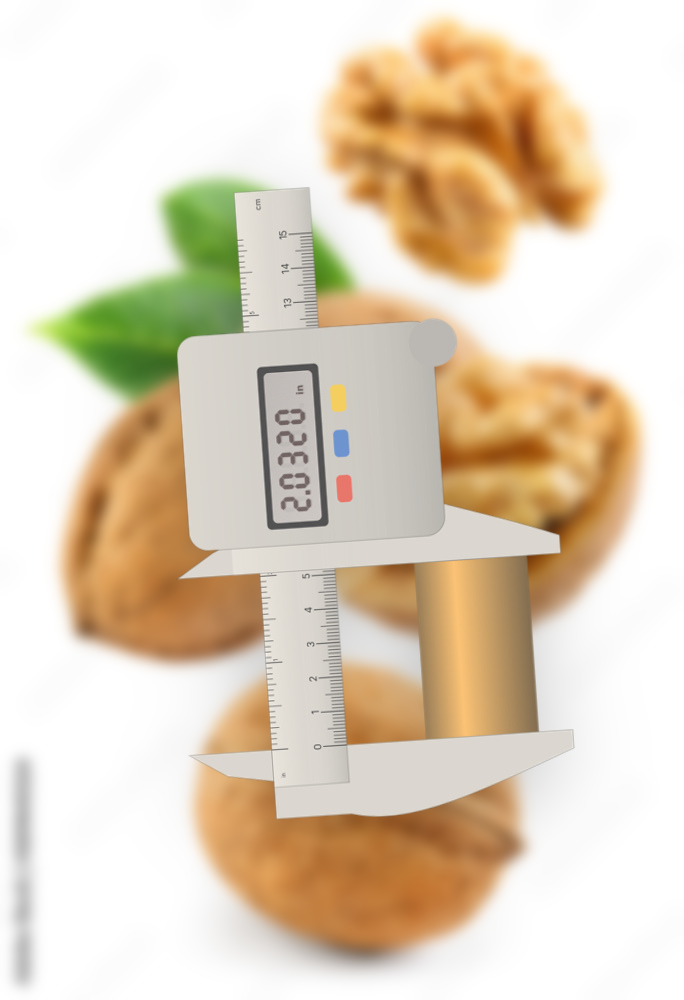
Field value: 2.0320in
